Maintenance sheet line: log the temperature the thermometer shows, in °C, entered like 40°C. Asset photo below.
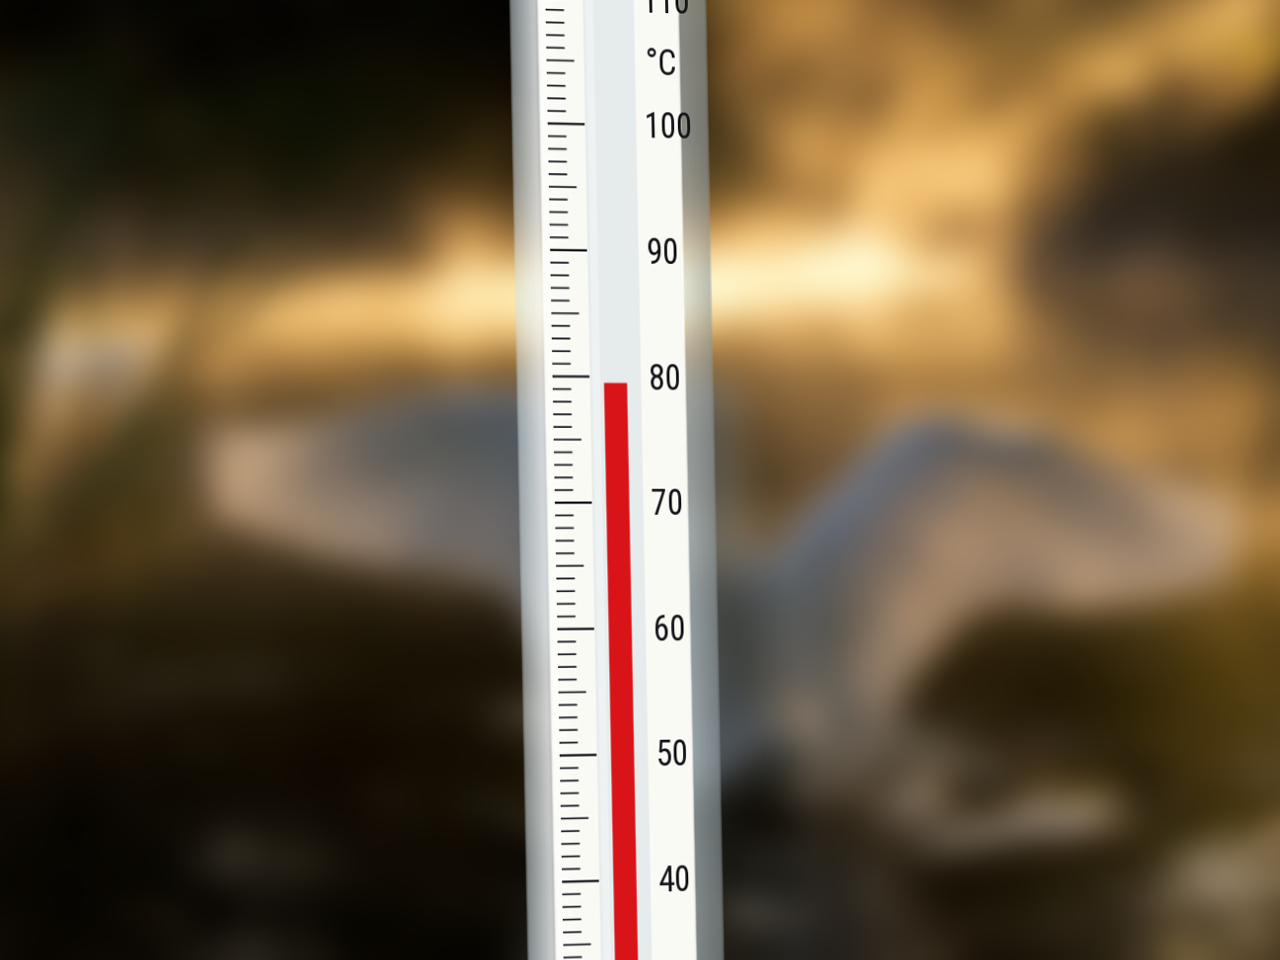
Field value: 79.5°C
